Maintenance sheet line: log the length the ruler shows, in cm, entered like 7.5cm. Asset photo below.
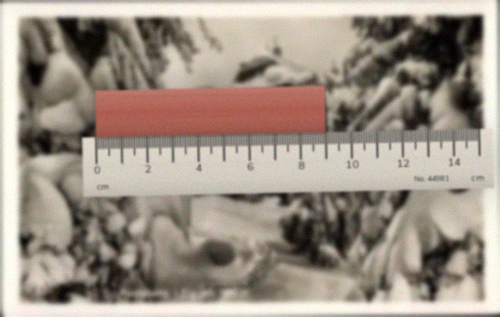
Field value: 9cm
